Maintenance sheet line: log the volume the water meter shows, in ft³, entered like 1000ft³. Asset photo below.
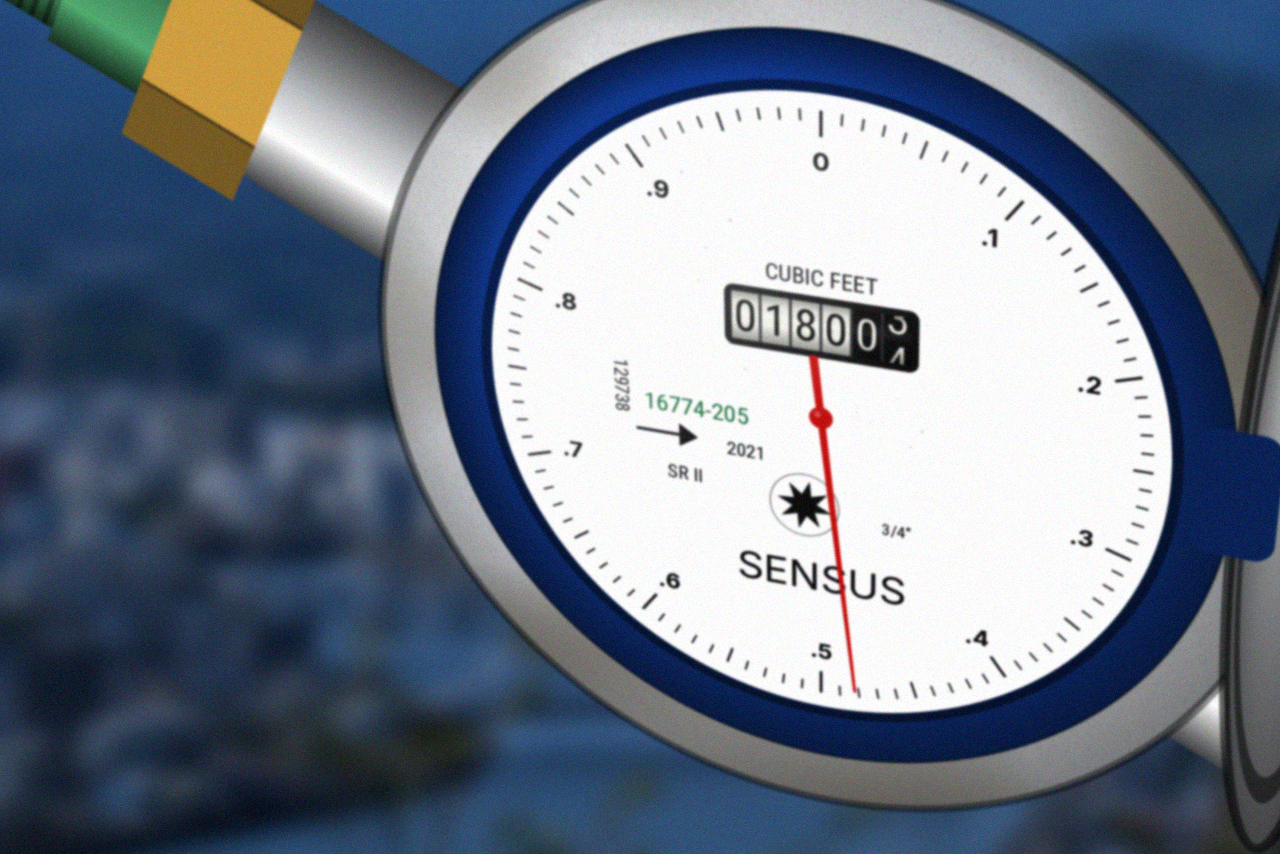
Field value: 18003.48ft³
